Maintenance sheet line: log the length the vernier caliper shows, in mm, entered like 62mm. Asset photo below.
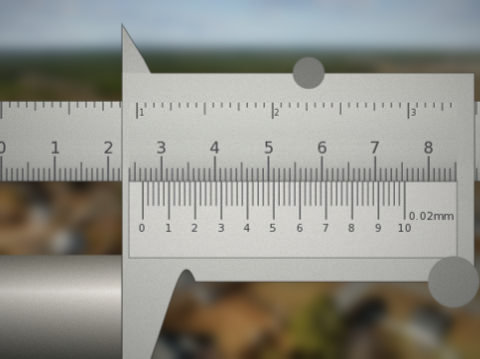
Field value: 26.5mm
